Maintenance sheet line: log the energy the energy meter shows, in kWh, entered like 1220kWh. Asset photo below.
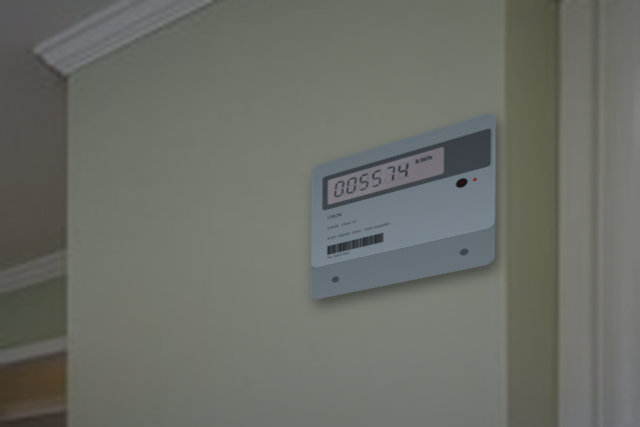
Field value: 5574kWh
